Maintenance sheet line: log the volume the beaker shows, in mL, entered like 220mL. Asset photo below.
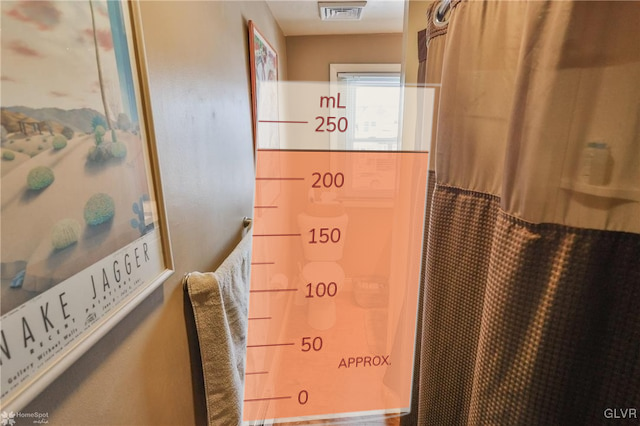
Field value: 225mL
